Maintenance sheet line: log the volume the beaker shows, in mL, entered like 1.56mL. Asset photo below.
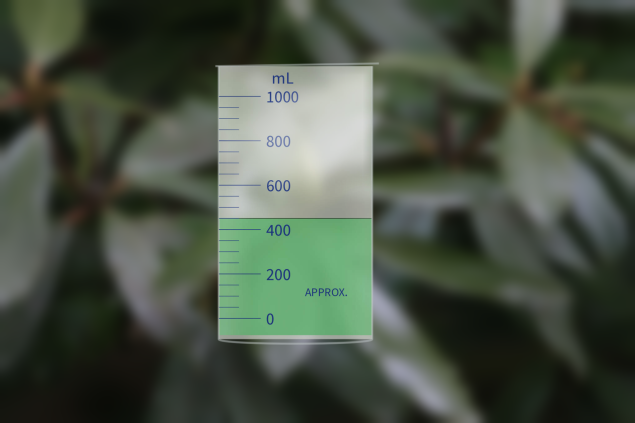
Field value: 450mL
